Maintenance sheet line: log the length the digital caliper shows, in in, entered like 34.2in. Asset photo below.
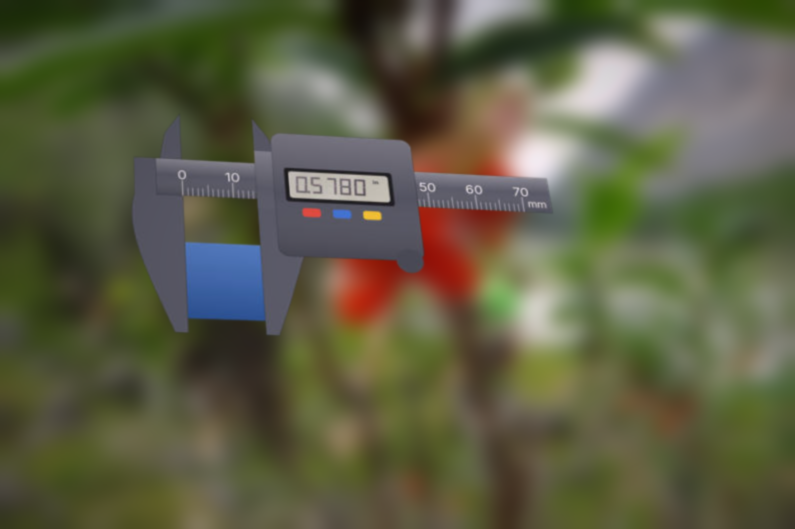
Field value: 0.5780in
